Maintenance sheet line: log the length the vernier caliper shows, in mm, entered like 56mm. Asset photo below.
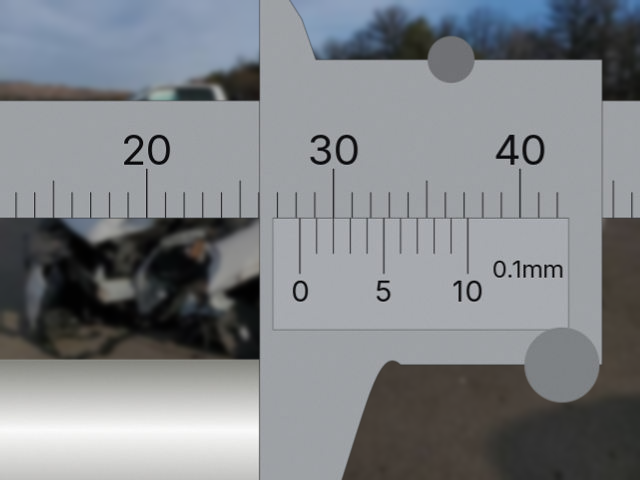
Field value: 28.2mm
